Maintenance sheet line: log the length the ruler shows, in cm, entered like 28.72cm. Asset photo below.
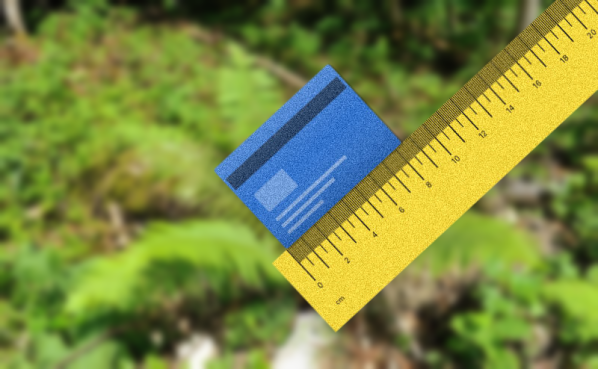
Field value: 8.5cm
